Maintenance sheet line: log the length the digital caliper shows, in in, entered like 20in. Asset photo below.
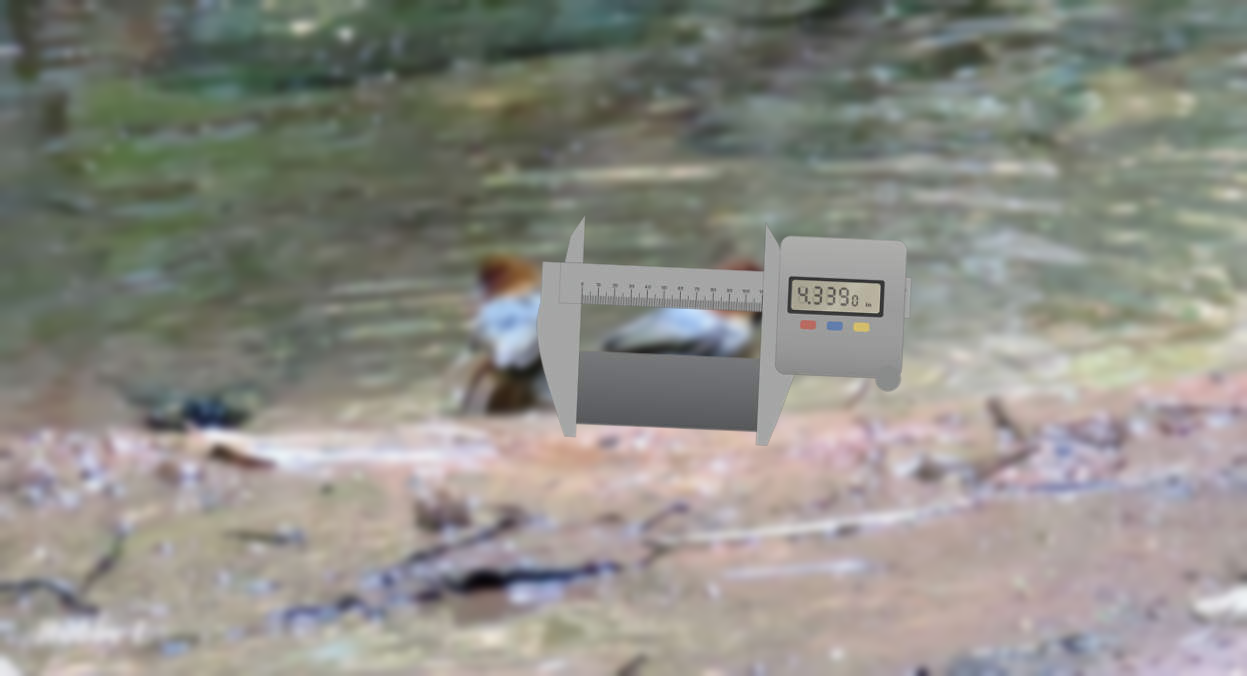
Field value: 4.3390in
